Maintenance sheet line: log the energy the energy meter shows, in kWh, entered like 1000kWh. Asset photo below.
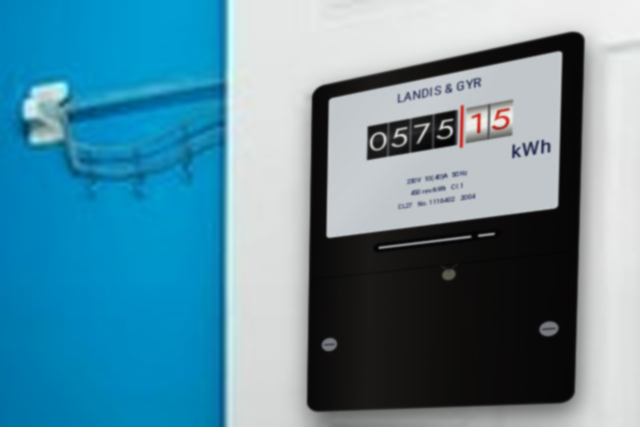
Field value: 575.15kWh
